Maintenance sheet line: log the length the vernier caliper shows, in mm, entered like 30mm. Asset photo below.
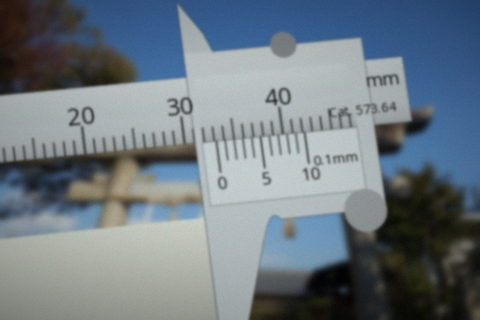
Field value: 33.2mm
